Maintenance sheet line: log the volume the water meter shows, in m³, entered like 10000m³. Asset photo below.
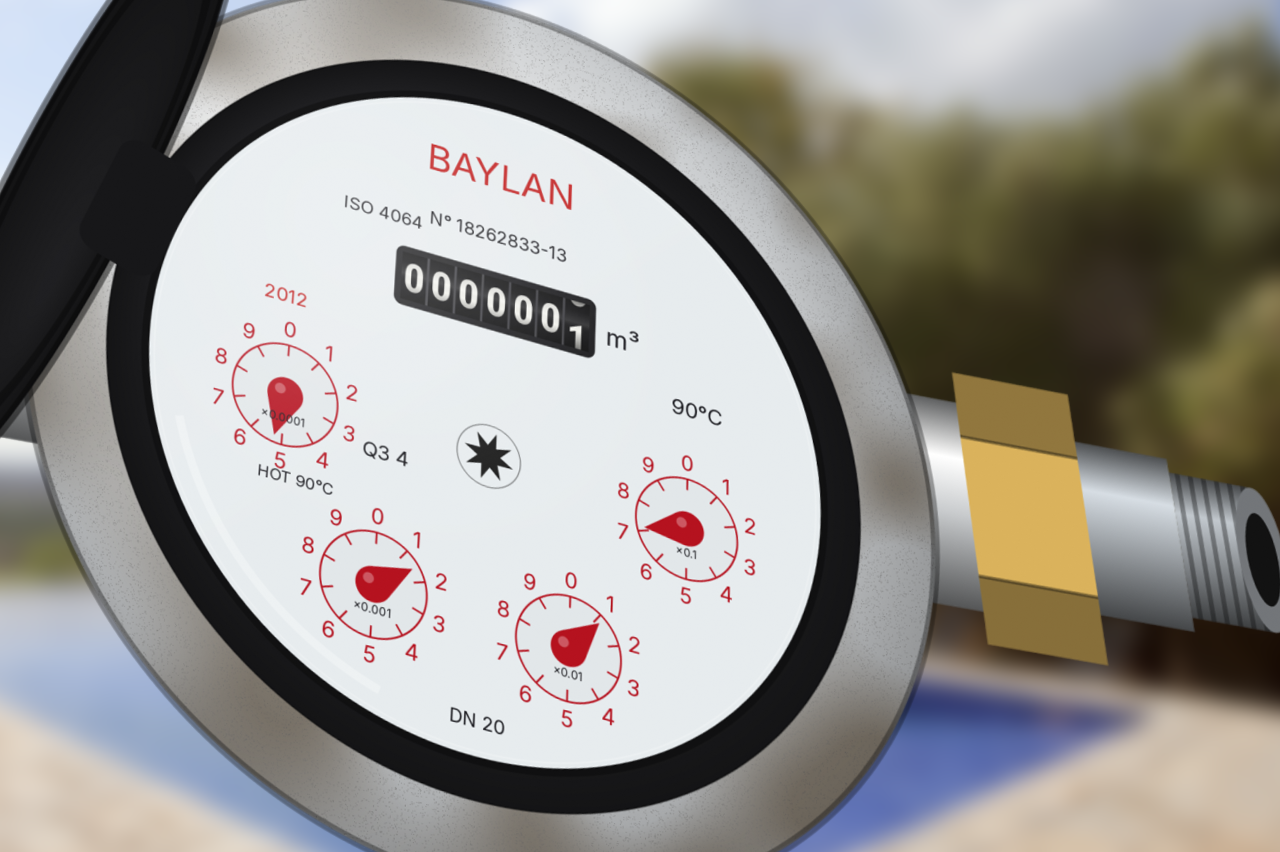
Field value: 0.7115m³
